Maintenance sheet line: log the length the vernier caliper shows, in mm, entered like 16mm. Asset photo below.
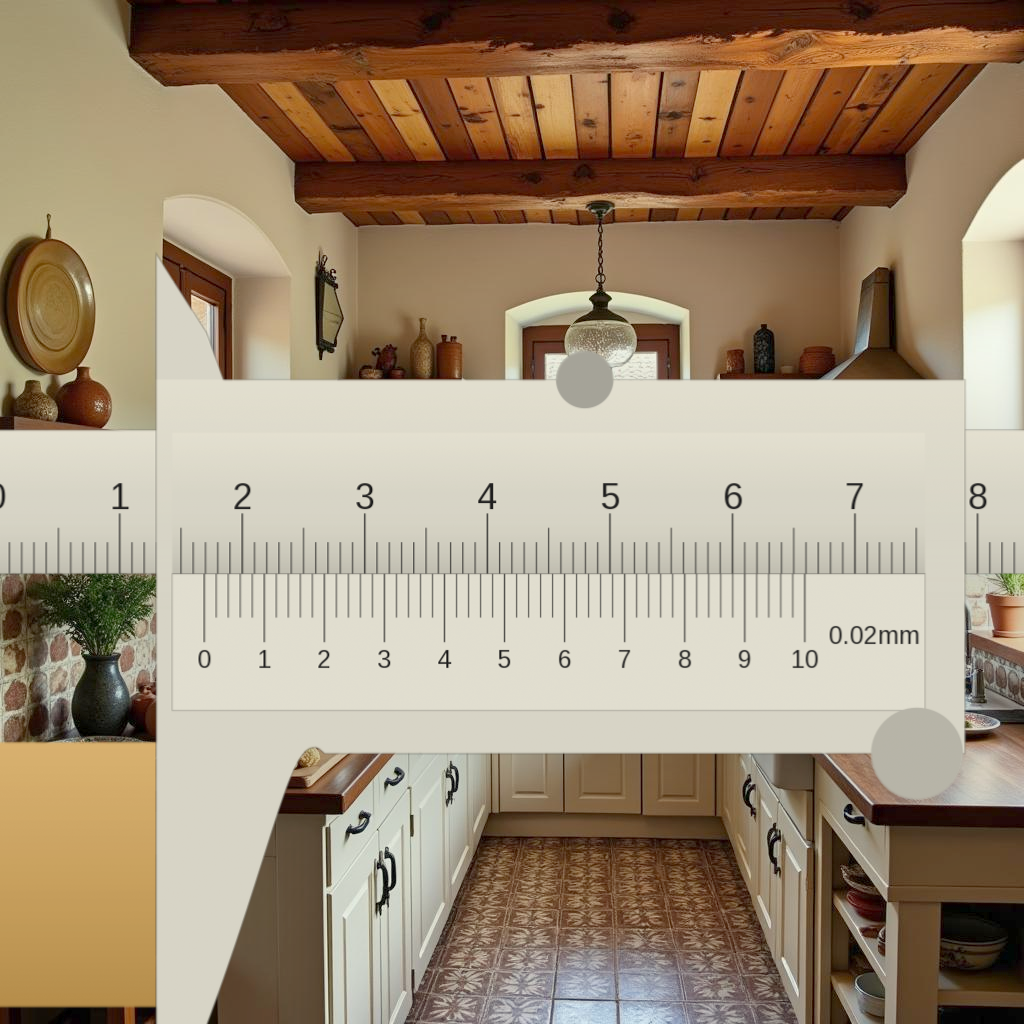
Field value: 16.9mm
